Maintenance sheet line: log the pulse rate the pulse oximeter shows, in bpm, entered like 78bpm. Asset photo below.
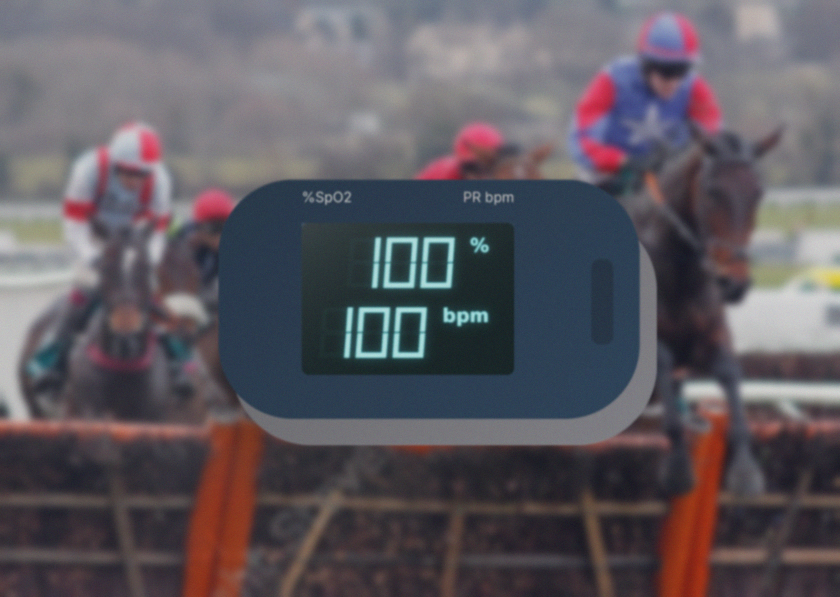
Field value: 100bpm
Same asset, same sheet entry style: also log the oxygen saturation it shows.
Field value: 100%
